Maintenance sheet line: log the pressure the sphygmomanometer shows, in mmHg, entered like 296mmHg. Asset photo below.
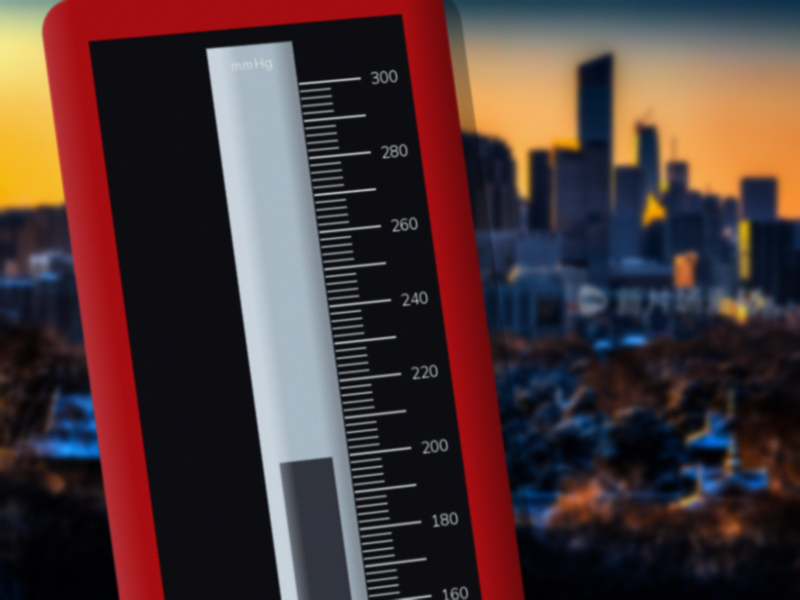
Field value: 200mmHg
